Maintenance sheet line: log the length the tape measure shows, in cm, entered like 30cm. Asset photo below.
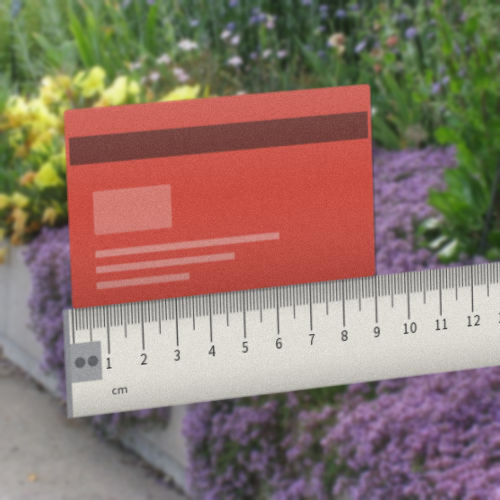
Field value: 9cm
